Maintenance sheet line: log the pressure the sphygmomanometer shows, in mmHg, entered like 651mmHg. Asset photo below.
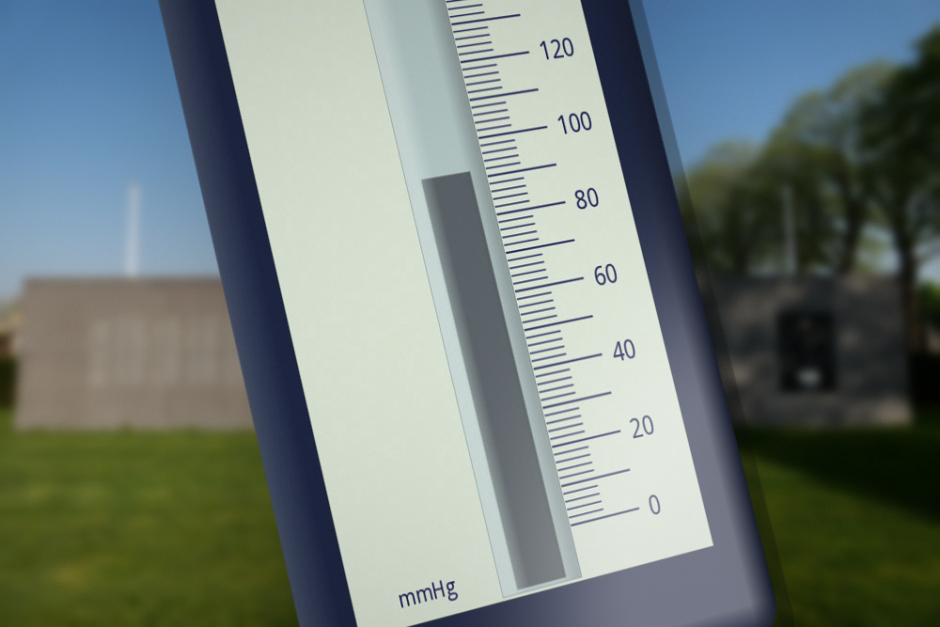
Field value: 92mmHg
